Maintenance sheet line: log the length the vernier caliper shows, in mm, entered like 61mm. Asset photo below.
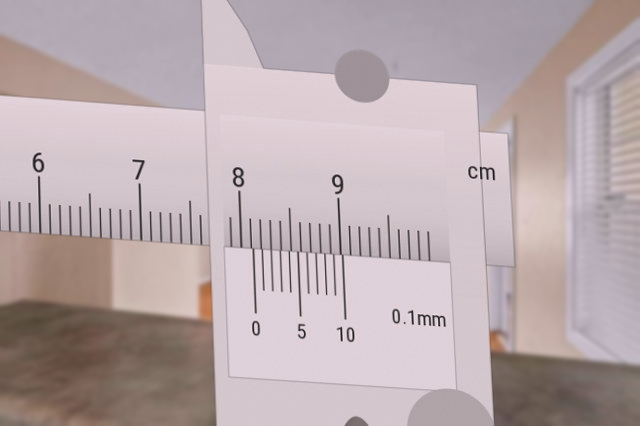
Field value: 81.2mm
